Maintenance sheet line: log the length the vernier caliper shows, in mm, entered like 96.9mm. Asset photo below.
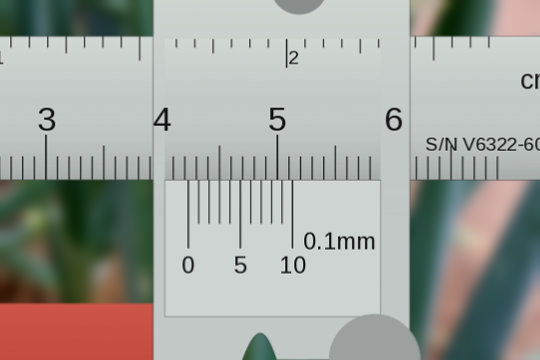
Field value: 42.3mm
